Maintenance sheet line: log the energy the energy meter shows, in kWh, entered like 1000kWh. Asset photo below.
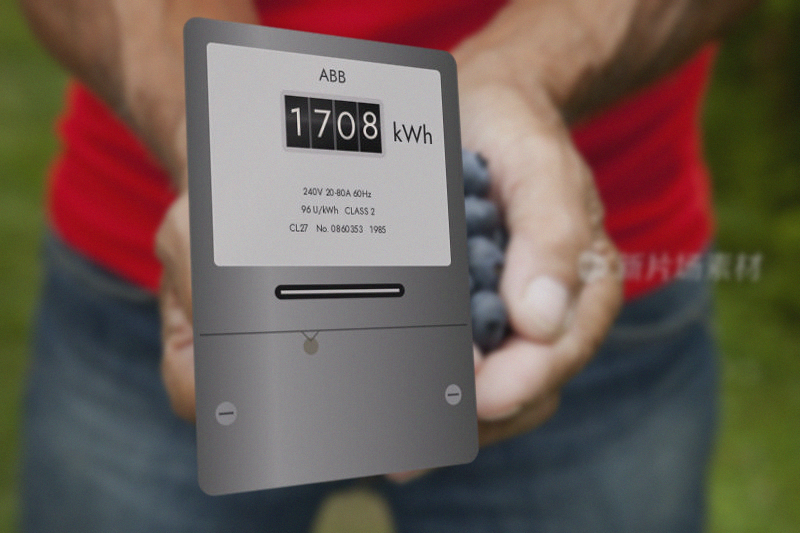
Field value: 1708kWh
